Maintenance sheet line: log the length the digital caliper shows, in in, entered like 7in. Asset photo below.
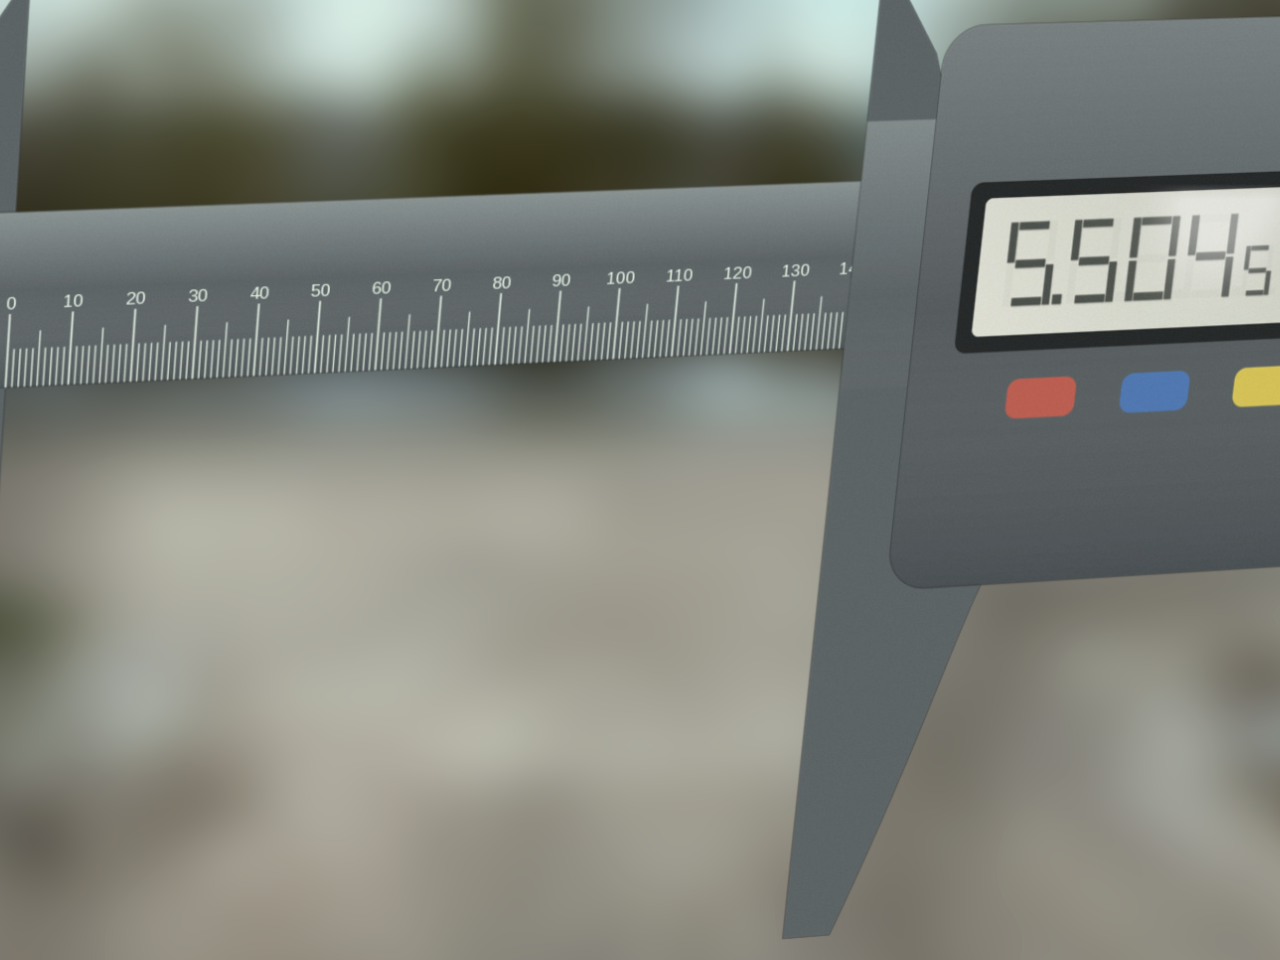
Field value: 5.5045in
